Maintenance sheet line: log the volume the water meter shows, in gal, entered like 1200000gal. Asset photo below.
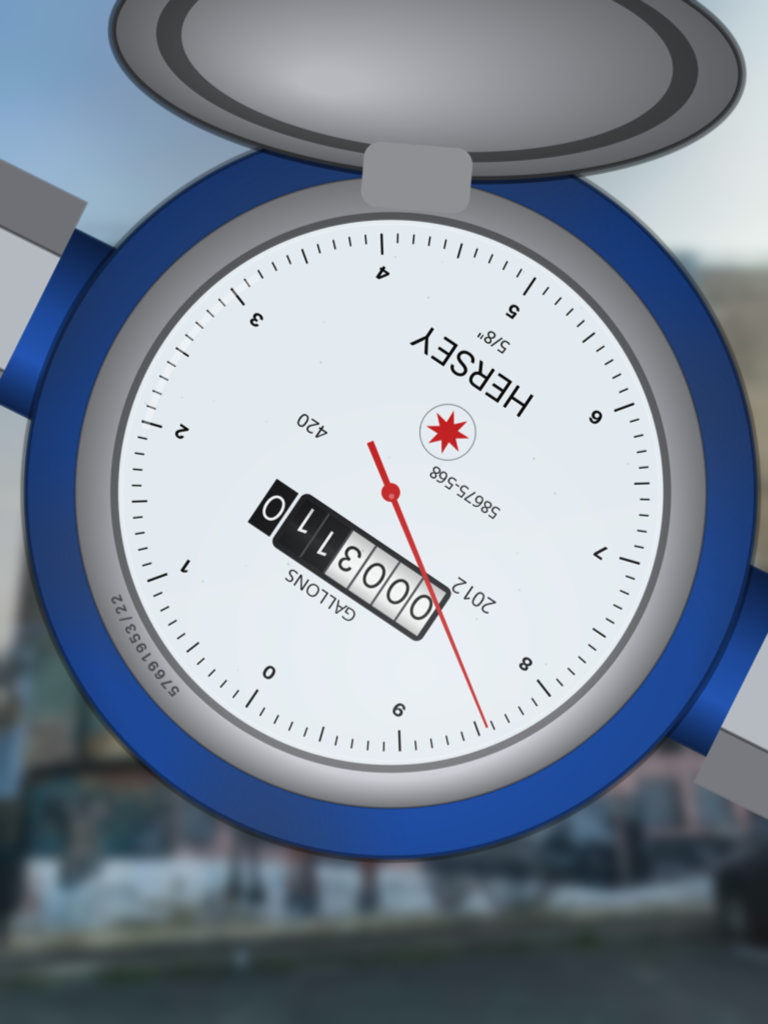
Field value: 3108.4gal
